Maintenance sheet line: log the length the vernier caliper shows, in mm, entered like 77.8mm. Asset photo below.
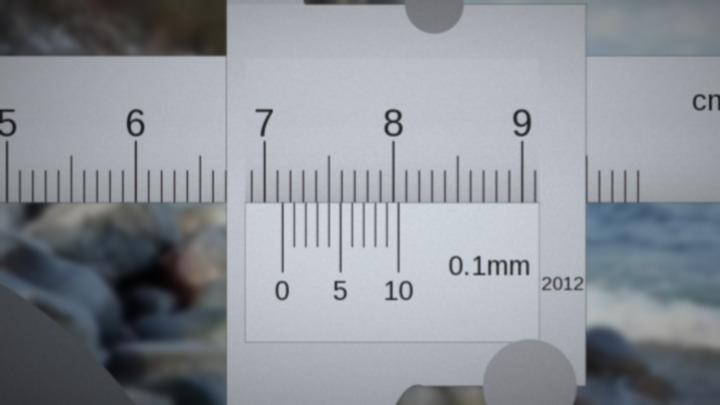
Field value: 71.4mm
